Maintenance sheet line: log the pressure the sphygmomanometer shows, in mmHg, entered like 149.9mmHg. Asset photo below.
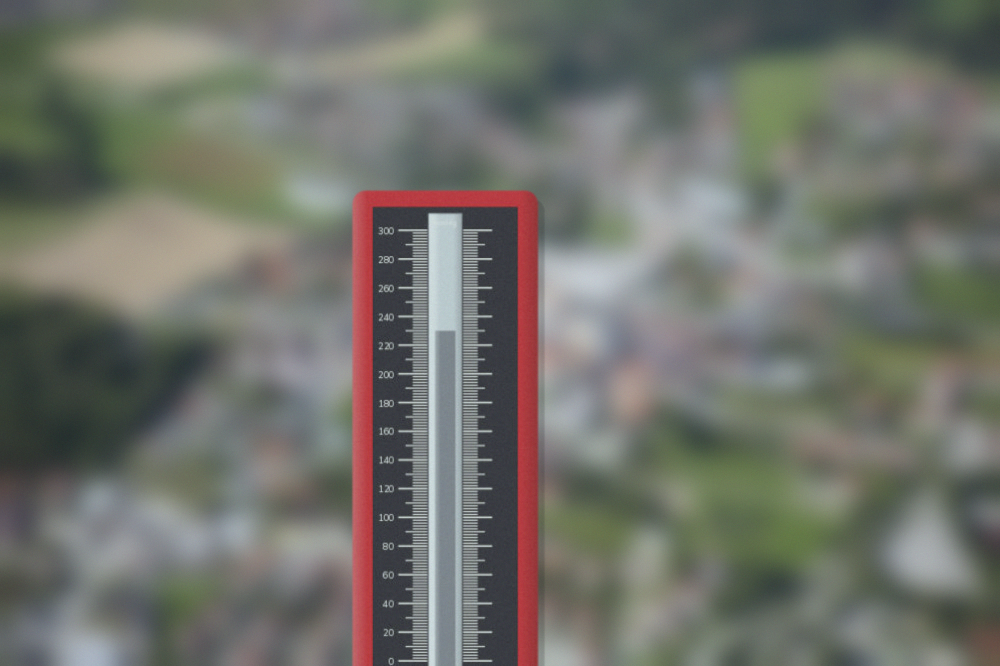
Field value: 230mmHg
